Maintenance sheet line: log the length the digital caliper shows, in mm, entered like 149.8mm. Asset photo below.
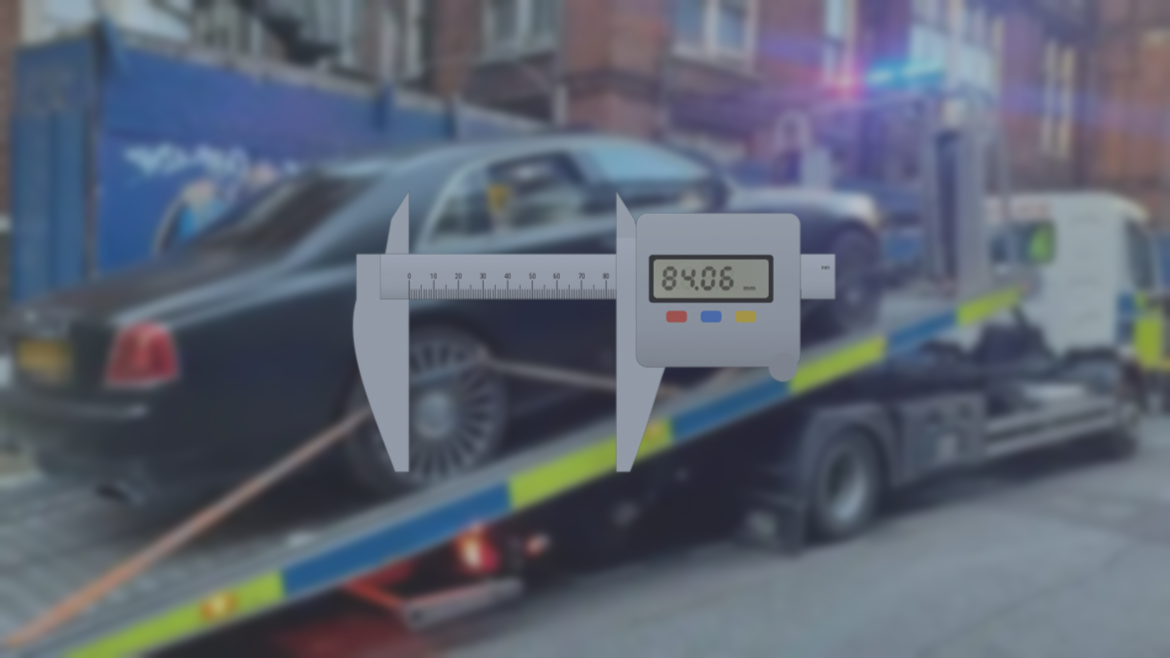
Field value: 84.06mm
